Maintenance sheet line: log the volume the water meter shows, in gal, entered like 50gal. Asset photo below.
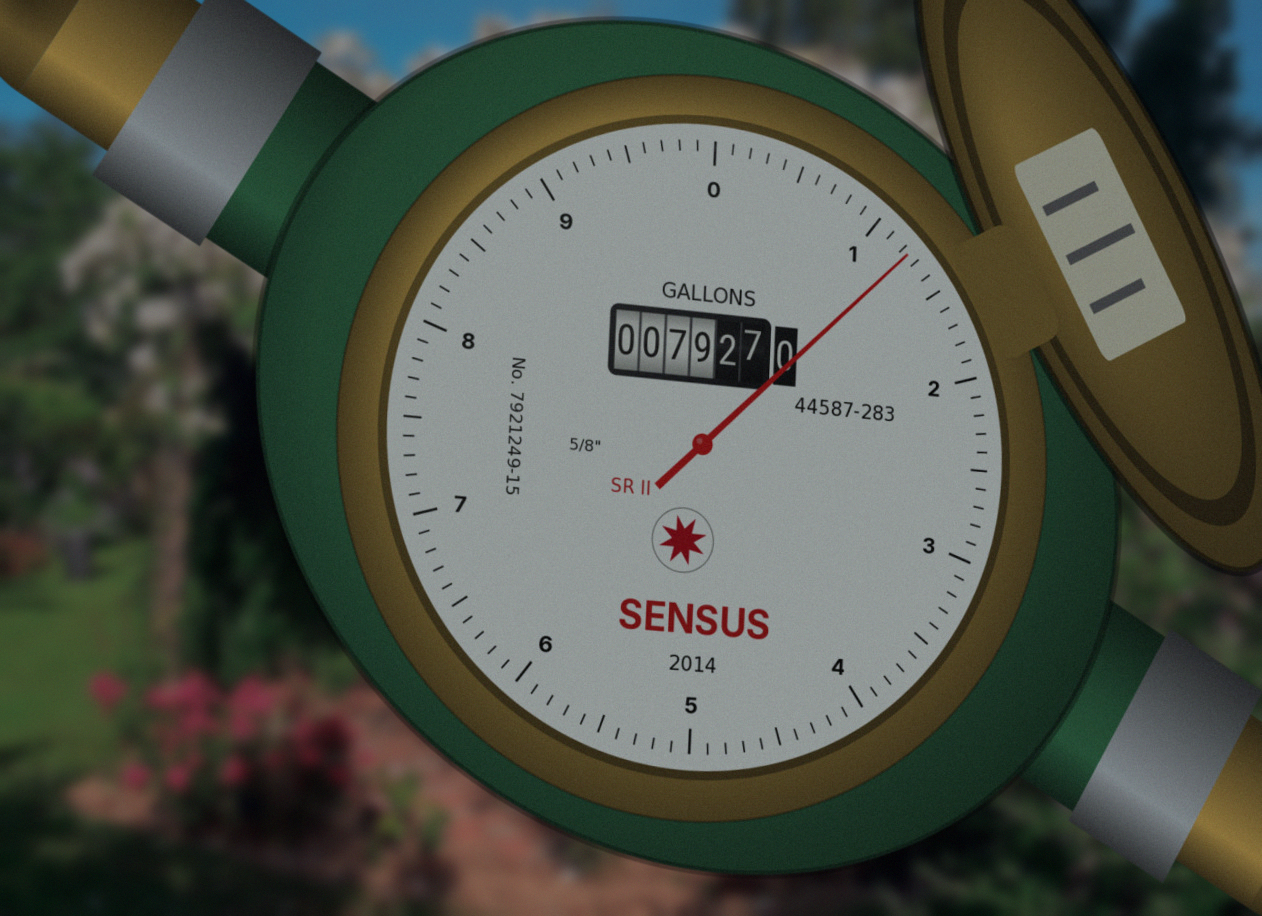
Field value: 79271.2gal
